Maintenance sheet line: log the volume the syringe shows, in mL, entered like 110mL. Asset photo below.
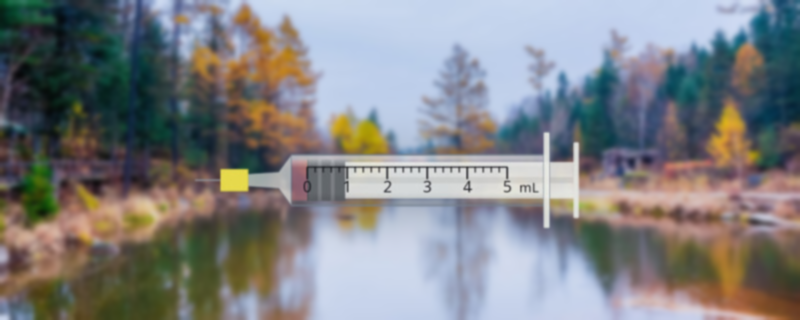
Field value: 0mL
